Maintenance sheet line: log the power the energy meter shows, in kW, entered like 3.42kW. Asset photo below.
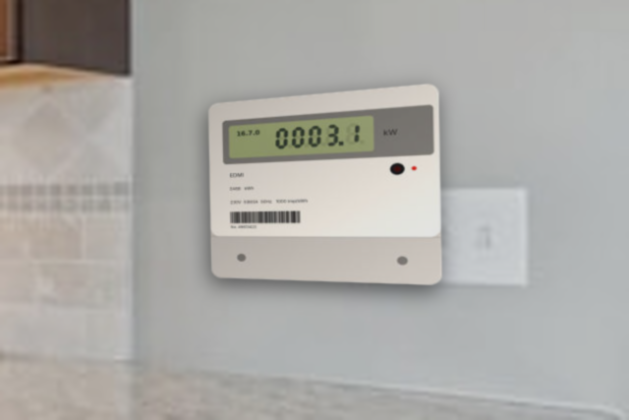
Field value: 3.1kW
